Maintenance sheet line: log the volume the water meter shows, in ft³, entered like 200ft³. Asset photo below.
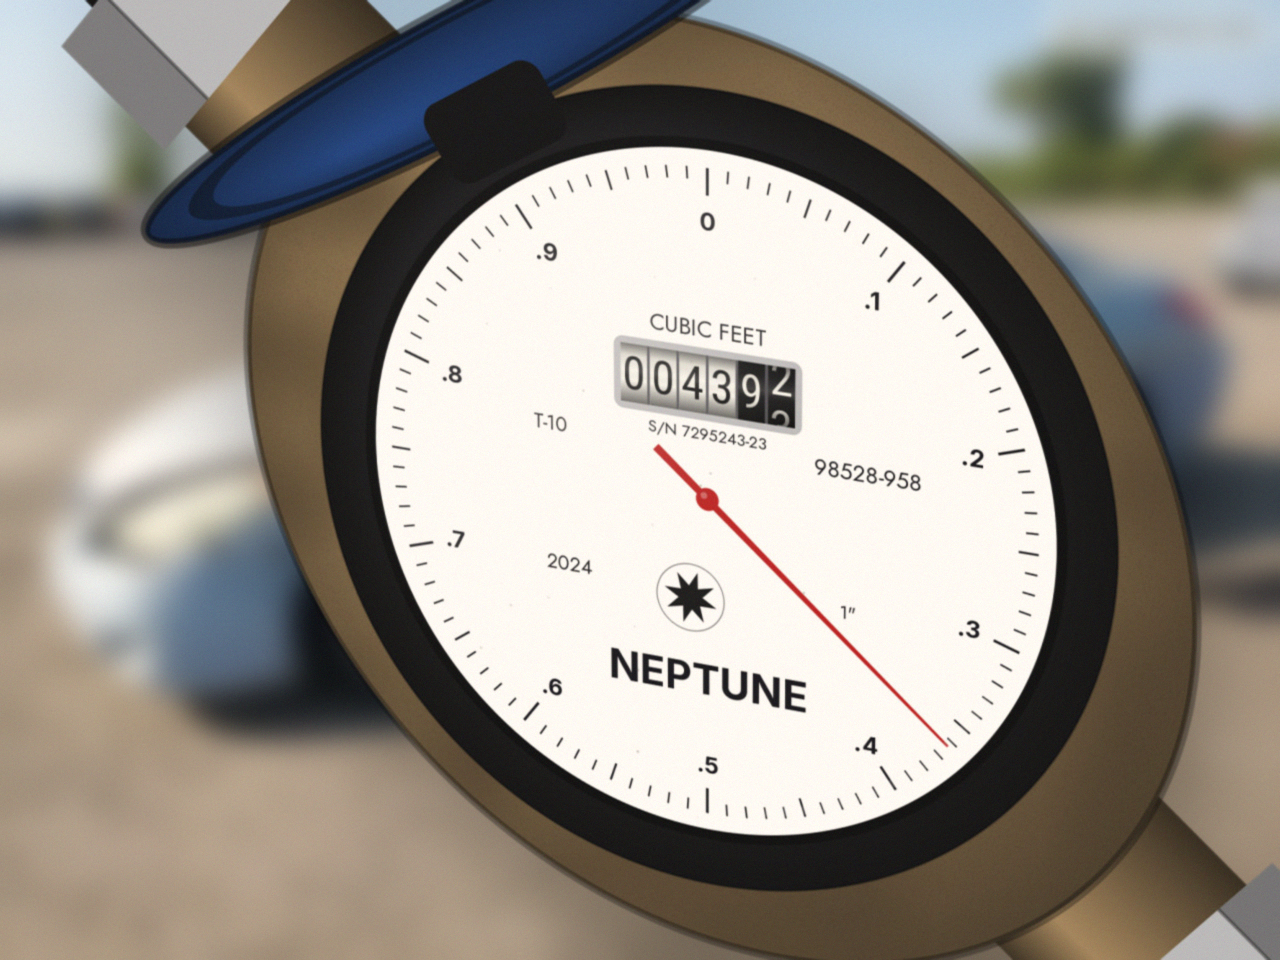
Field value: 4392.36ft³
